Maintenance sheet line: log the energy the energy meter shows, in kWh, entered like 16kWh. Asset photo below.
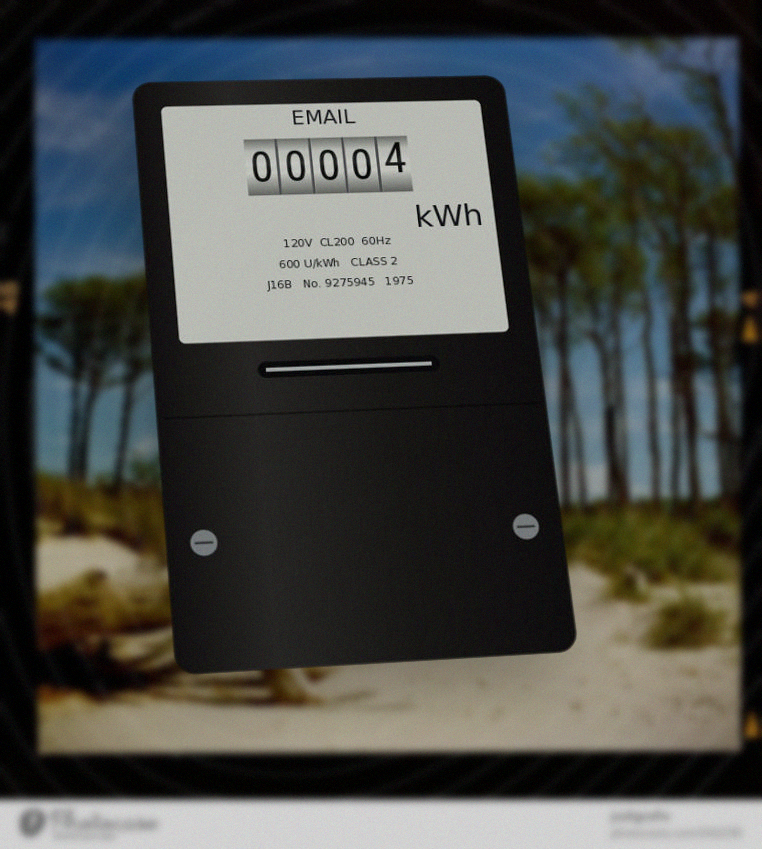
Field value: 4kWh
